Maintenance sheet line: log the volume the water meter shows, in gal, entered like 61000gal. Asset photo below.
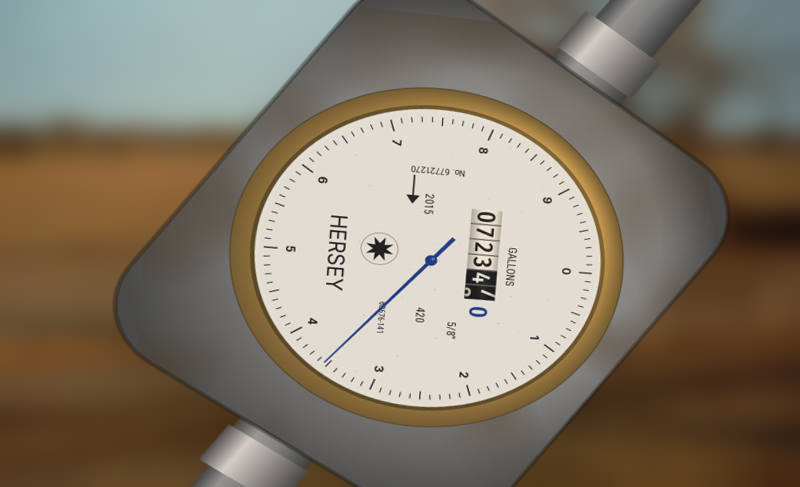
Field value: 723473.5gal
